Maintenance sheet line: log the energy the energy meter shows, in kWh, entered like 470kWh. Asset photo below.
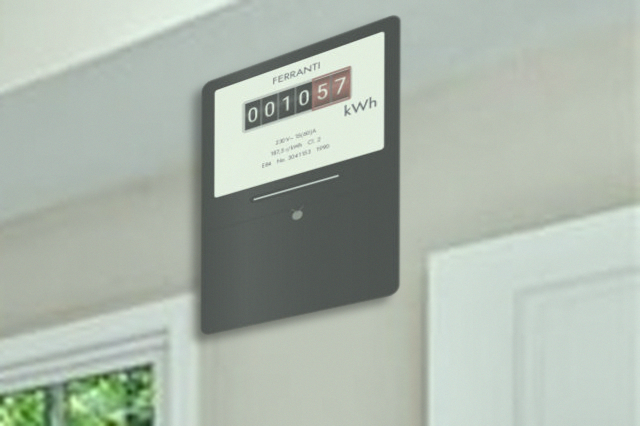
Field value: 10.57kWh
